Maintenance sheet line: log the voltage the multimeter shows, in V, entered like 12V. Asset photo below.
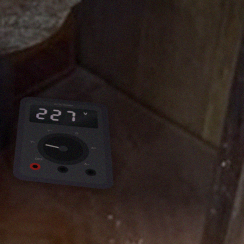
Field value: 227V
